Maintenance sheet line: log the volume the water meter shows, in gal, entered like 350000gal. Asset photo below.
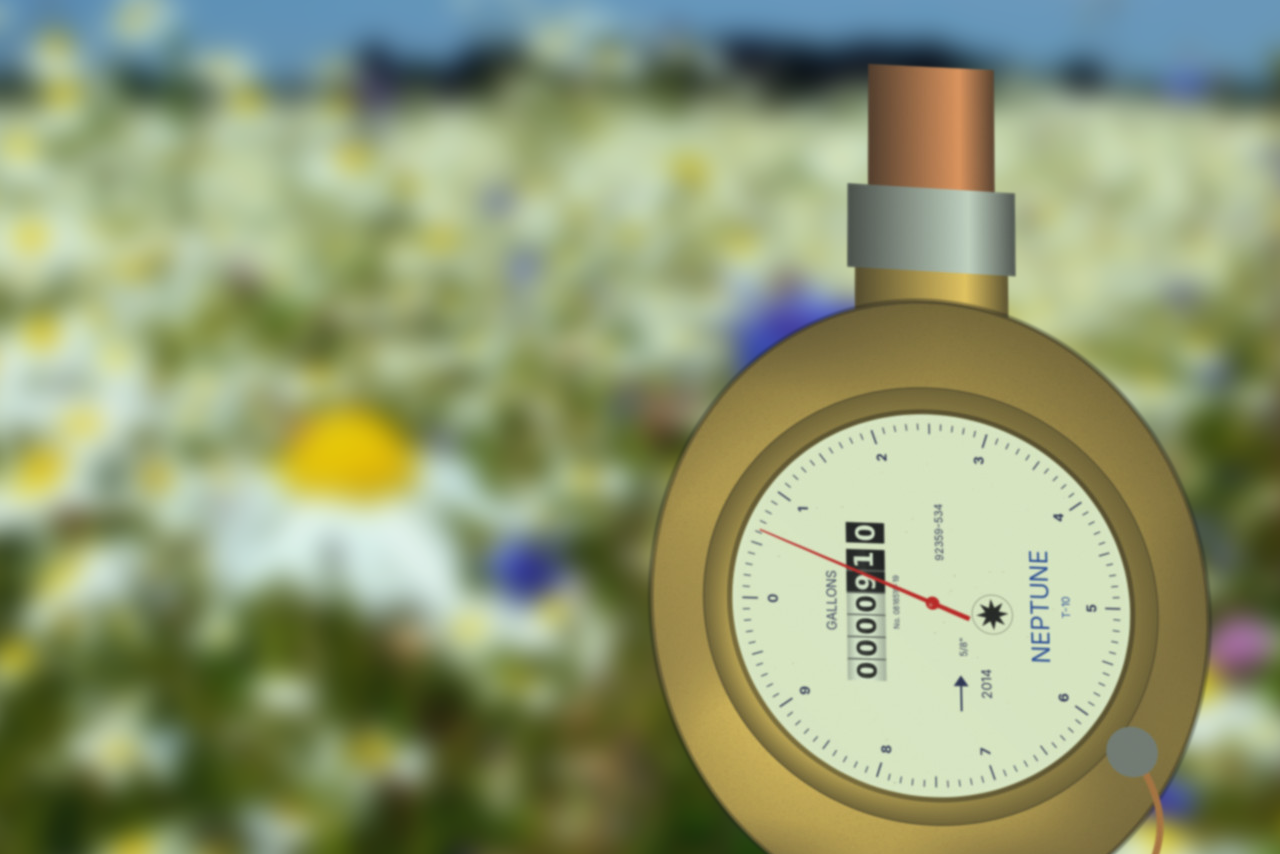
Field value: 910.6gal
